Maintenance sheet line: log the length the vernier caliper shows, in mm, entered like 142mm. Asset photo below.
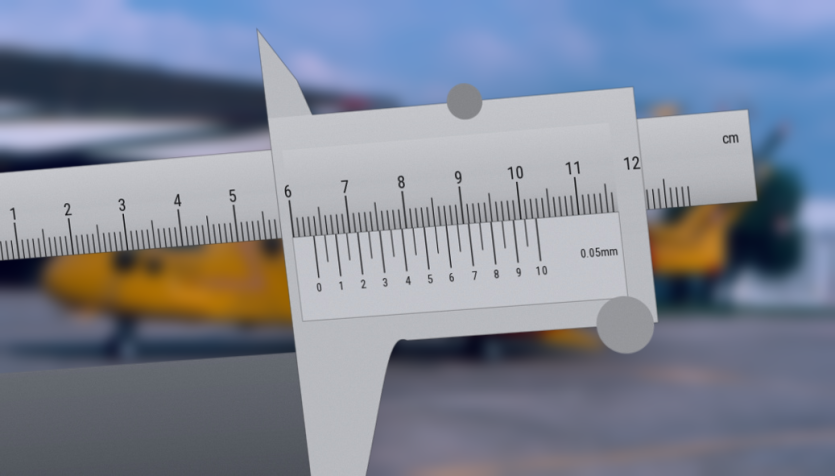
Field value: 63.6mm
